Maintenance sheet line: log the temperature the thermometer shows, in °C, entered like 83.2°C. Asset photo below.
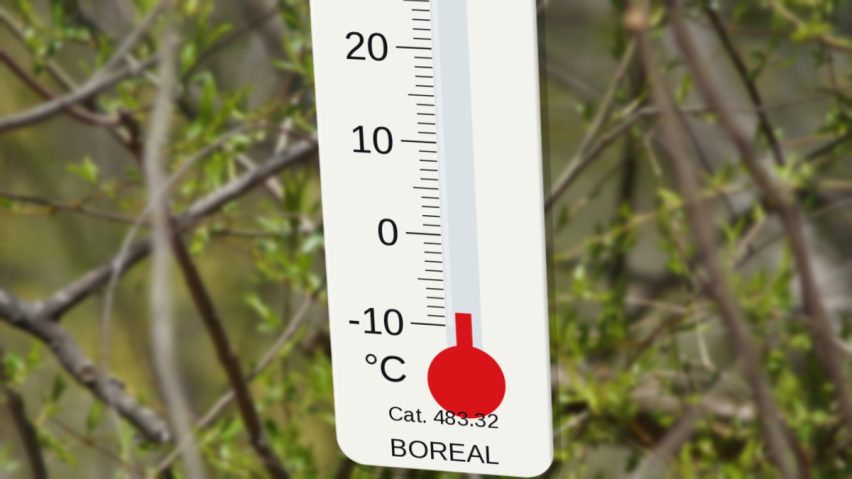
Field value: -8.5°C
